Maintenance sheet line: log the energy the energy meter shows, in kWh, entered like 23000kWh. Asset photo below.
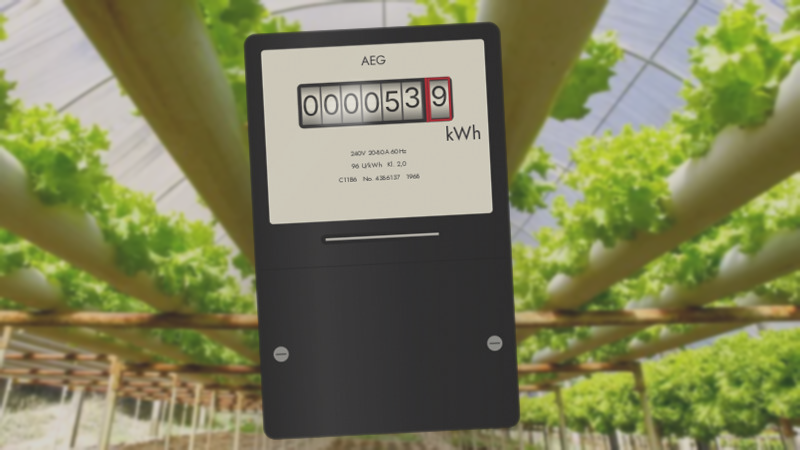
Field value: 53.9kWh
